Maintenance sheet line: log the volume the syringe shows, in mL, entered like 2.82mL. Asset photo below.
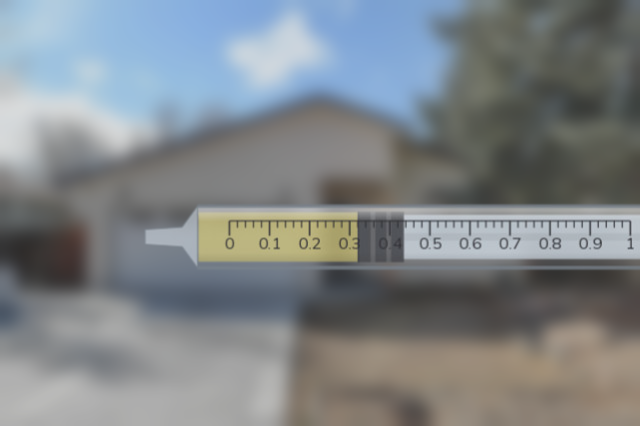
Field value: 0.32mL
